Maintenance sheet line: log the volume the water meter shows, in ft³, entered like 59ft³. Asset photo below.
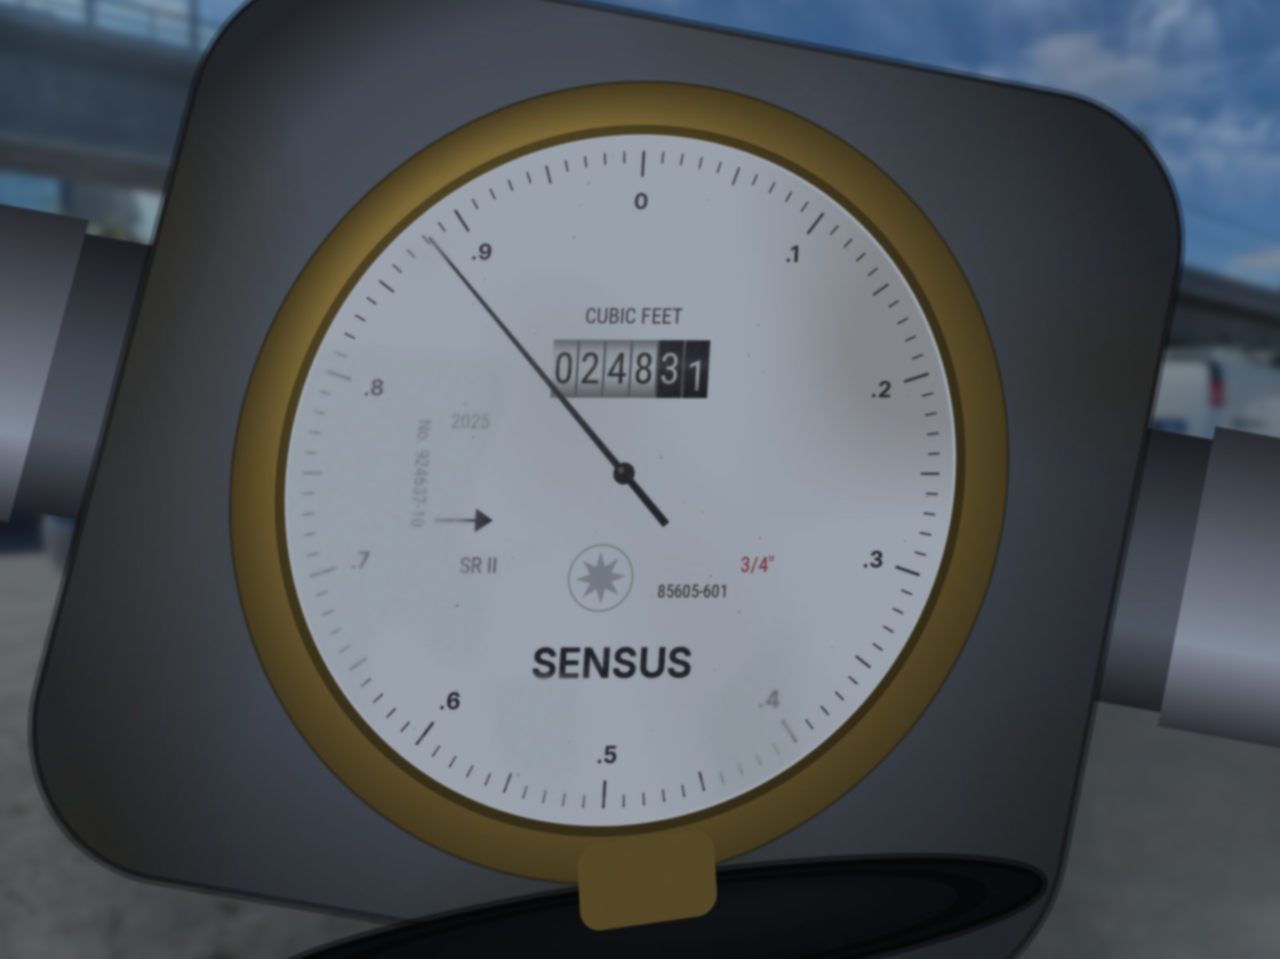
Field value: 24830.88ft³
